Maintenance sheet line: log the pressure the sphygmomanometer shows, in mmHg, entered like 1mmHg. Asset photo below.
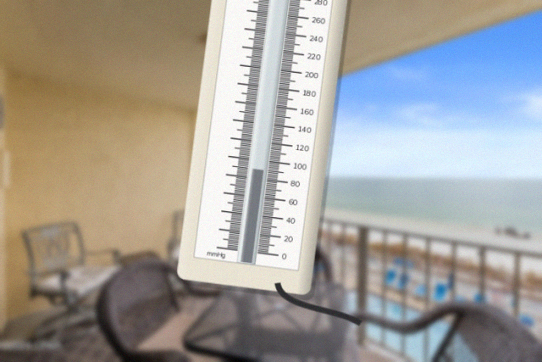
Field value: 90mmHg
